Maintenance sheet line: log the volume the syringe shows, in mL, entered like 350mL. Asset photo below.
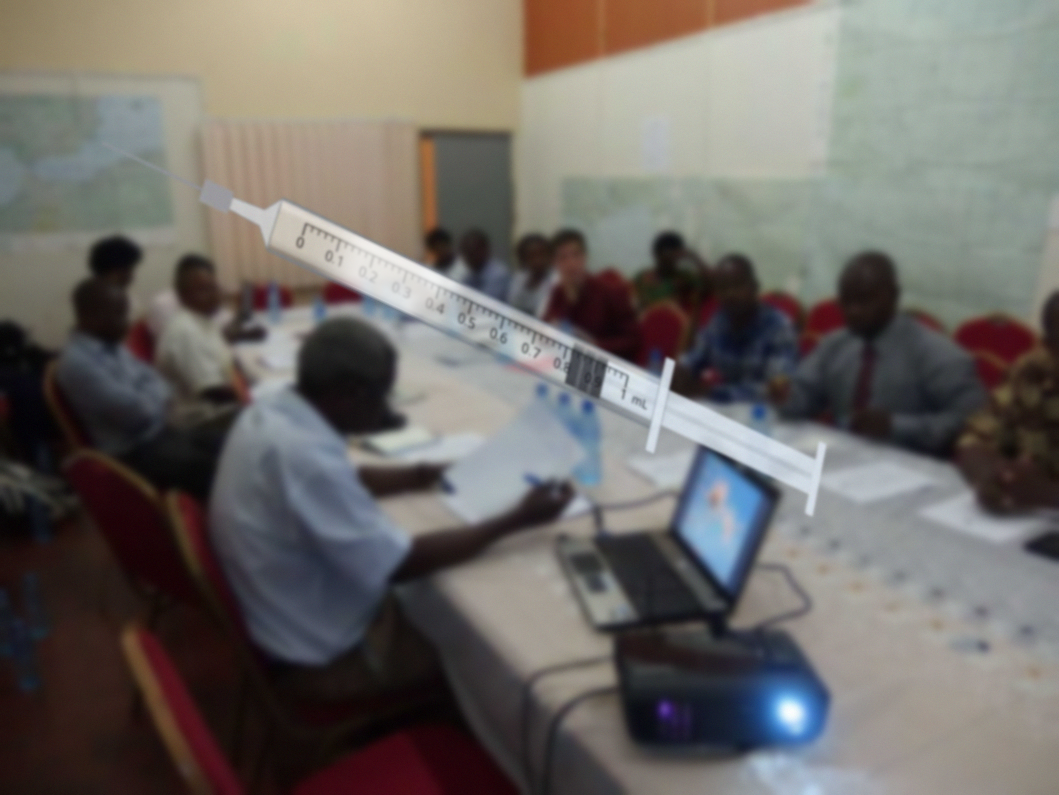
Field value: 0.82mL
